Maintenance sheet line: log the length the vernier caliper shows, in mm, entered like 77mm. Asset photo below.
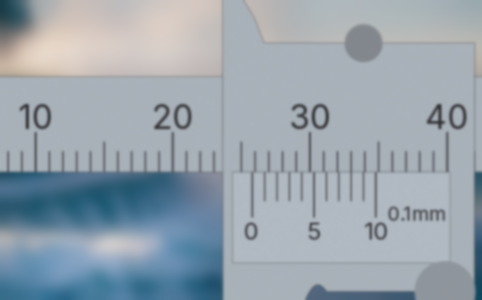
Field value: 25.8mm
